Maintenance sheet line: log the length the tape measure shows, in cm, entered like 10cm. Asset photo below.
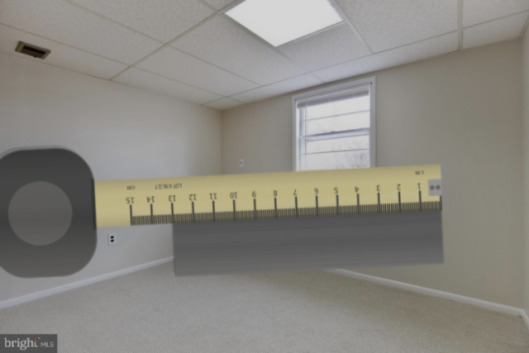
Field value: 13cm
